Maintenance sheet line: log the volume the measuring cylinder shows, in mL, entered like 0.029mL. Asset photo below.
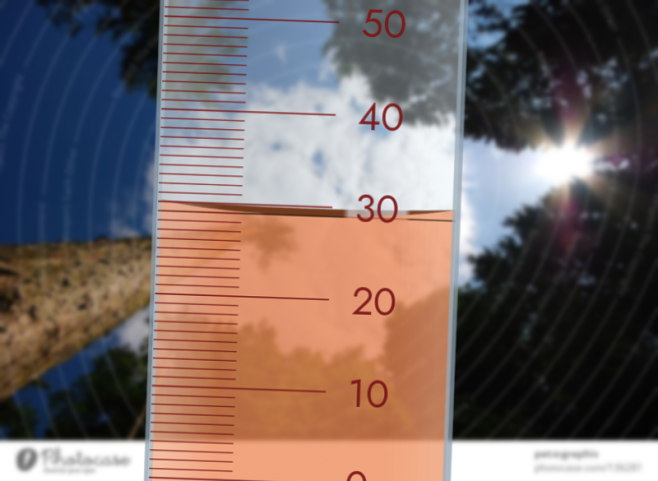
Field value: 29mL
